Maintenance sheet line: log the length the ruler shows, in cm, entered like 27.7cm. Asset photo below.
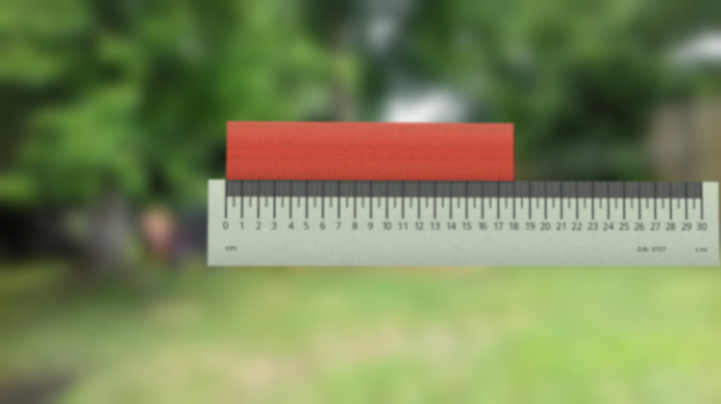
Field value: 18cm
